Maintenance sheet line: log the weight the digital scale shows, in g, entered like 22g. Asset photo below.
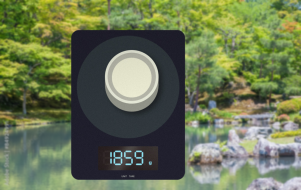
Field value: 1859g
